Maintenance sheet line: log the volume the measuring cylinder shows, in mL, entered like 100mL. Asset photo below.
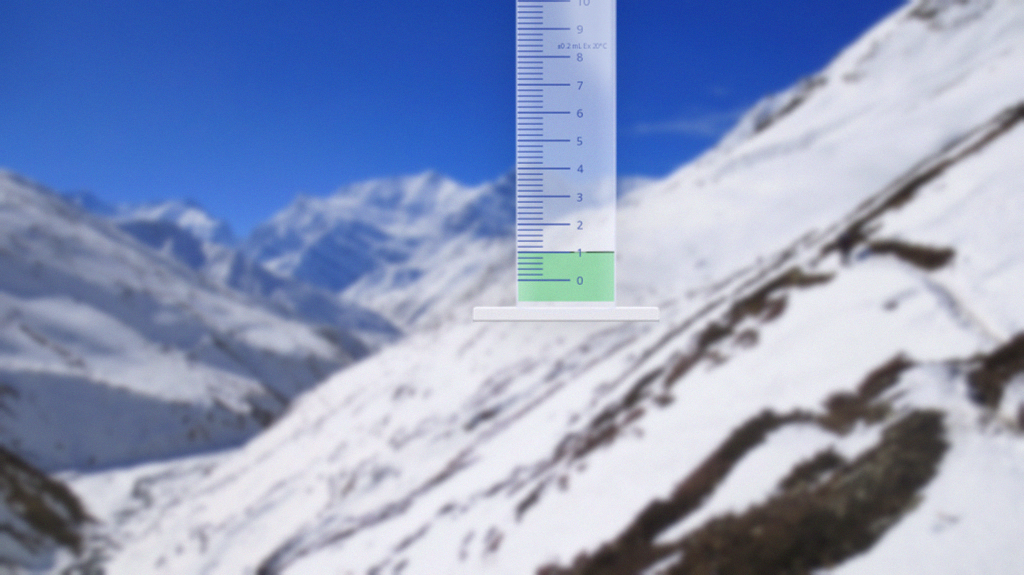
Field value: 1mL
